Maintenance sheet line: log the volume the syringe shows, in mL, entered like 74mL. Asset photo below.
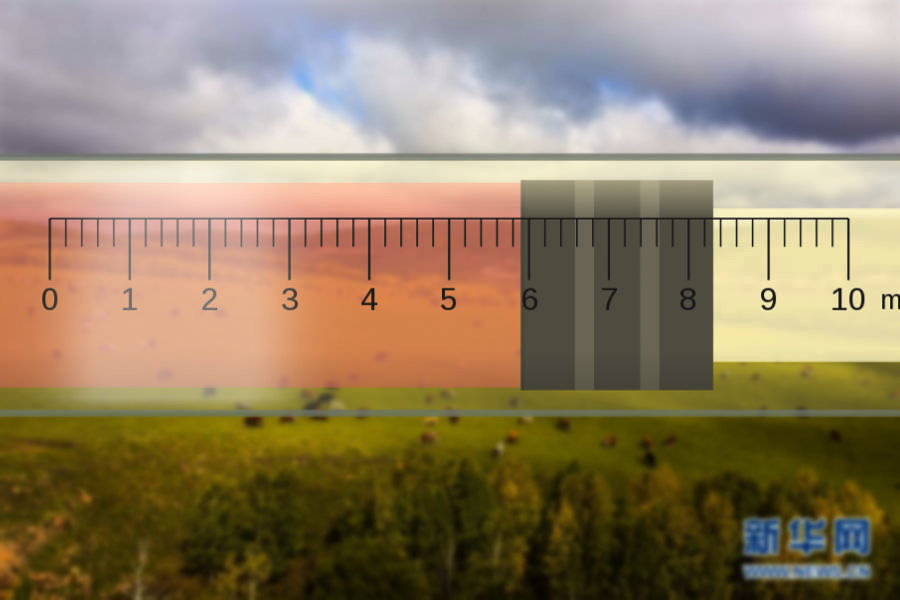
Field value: 5.9mL
